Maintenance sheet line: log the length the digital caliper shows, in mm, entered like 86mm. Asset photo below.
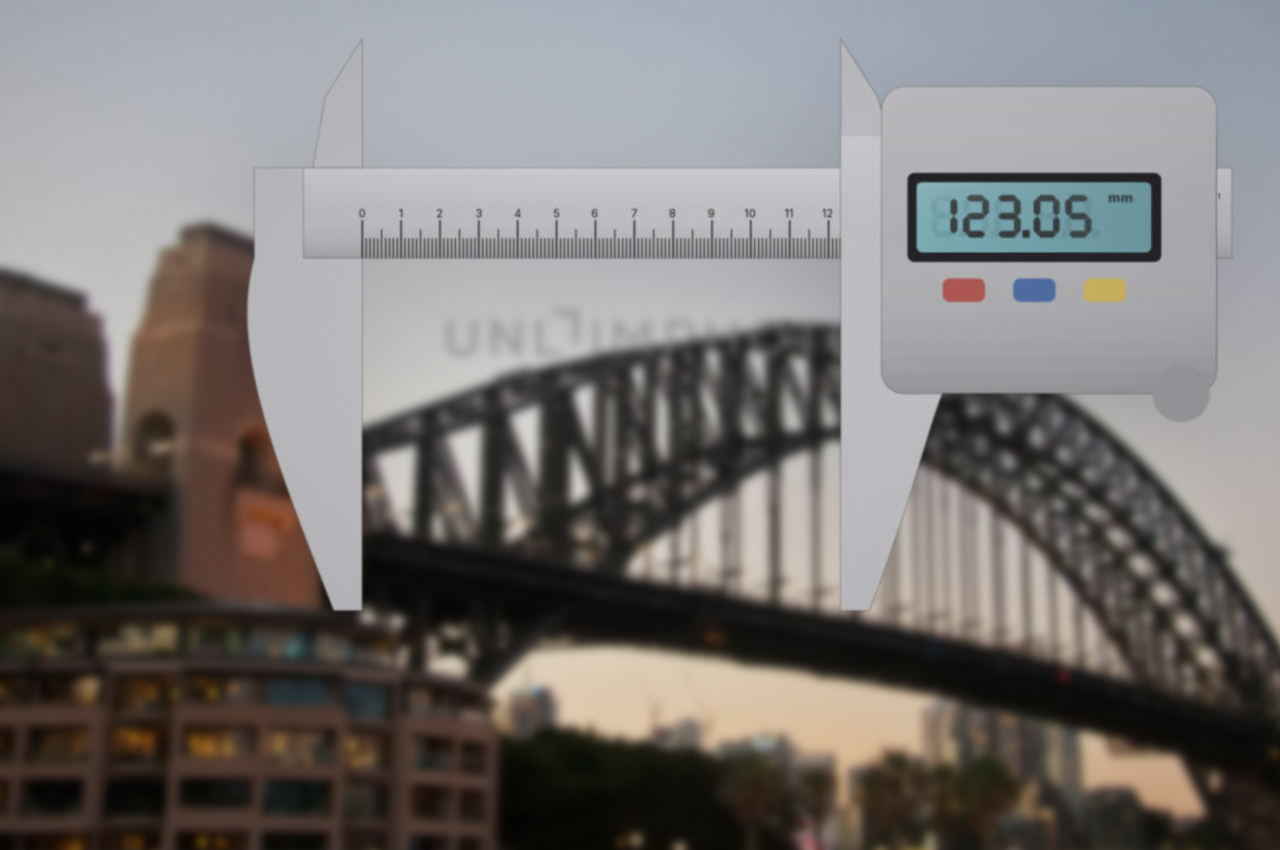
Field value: 123.05mm
